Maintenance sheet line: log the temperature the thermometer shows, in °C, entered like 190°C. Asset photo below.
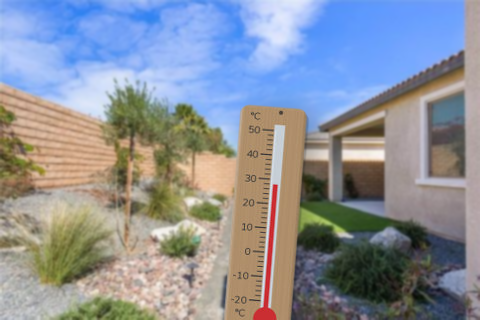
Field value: 28°C
